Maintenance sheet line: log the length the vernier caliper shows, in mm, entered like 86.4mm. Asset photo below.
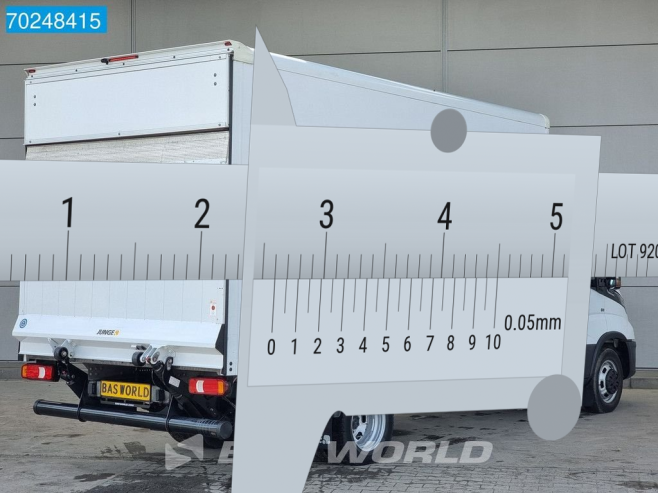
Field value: 26.0mm
